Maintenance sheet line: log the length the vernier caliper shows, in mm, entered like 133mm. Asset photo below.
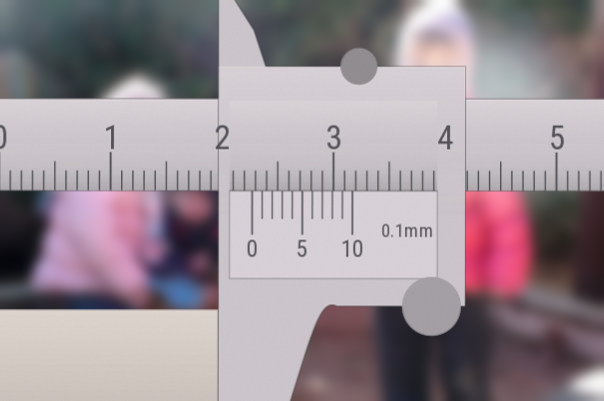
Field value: 22.7mm
